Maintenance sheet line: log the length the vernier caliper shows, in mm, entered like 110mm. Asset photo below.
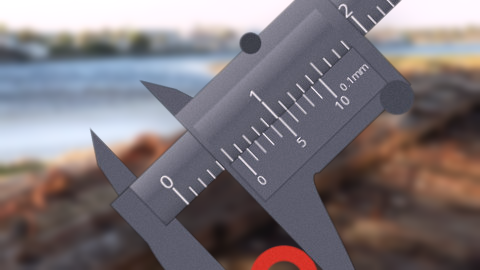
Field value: 5.6mm
